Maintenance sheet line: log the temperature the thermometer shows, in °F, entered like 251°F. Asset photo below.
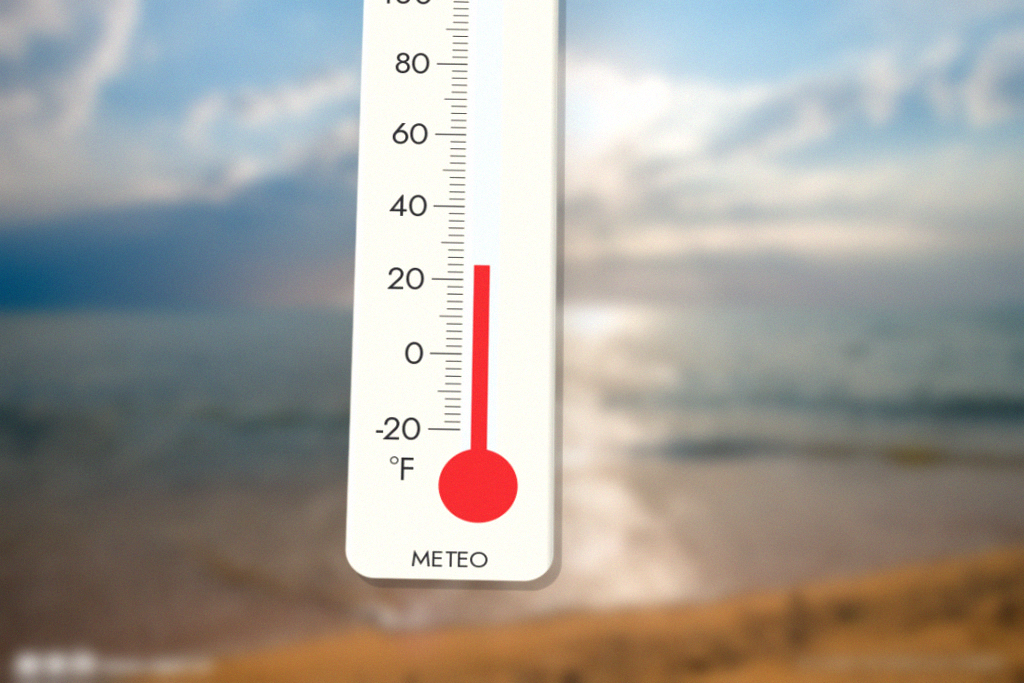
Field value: 24°F
